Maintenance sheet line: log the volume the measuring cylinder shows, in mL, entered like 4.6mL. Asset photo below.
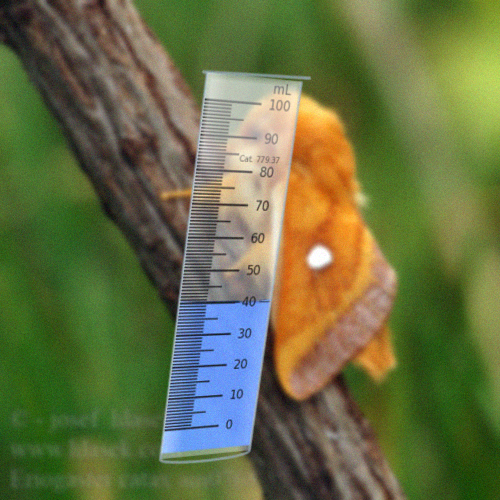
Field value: 40mL
